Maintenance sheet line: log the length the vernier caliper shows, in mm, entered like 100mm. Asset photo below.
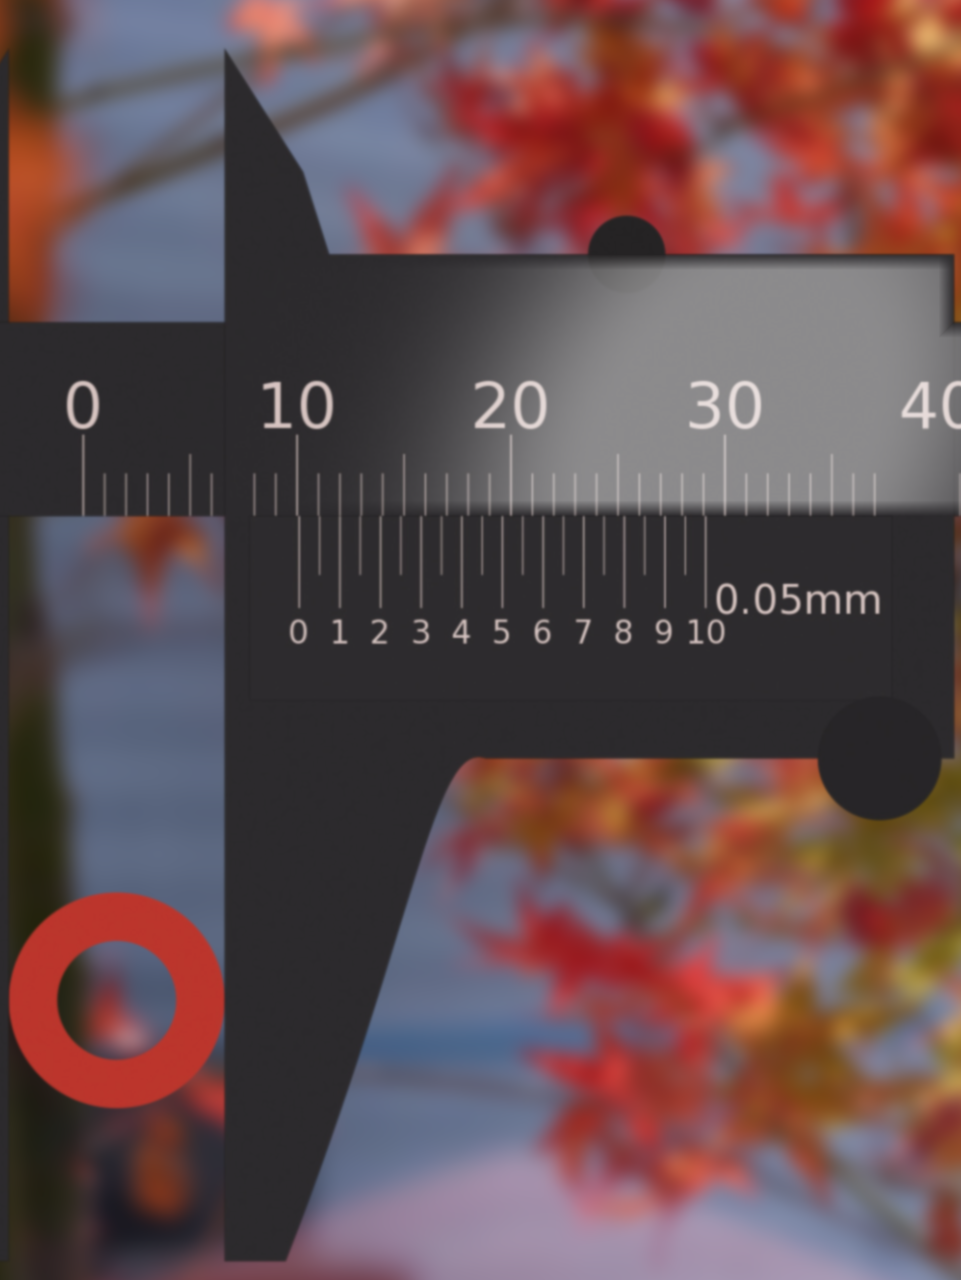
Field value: 10.1mm
